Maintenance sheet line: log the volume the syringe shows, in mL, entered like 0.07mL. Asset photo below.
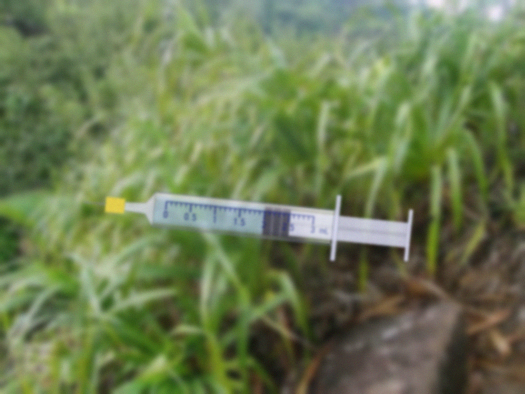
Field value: 2mL
